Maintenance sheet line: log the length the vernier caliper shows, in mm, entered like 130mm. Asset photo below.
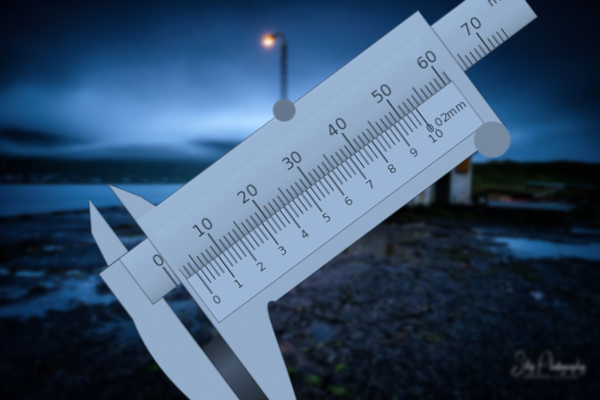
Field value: 4.2mm
